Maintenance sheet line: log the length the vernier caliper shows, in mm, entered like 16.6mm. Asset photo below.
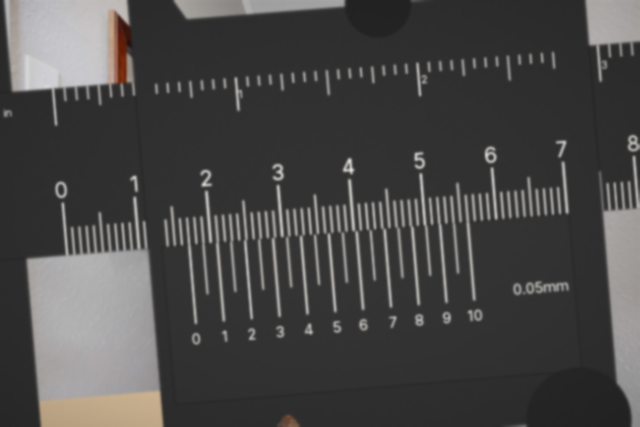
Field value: 17.0mm
